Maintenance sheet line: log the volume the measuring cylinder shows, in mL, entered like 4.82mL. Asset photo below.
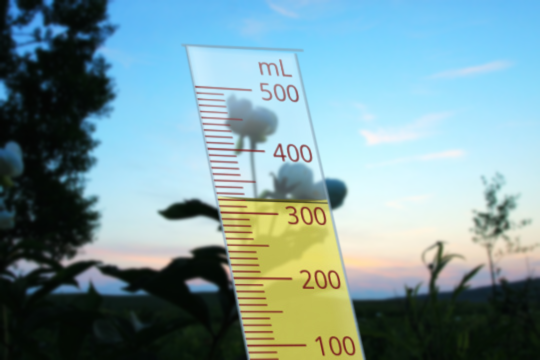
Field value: 320mL
